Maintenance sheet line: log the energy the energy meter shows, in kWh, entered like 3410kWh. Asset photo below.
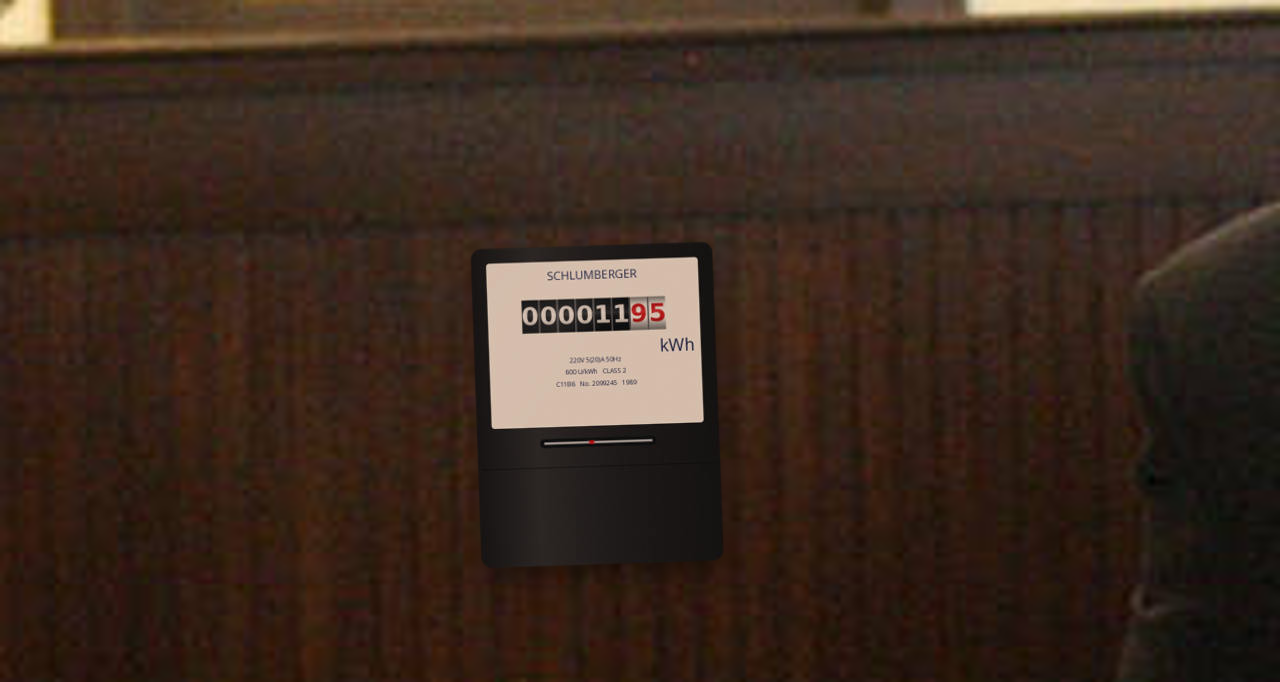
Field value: 11.95kWh
